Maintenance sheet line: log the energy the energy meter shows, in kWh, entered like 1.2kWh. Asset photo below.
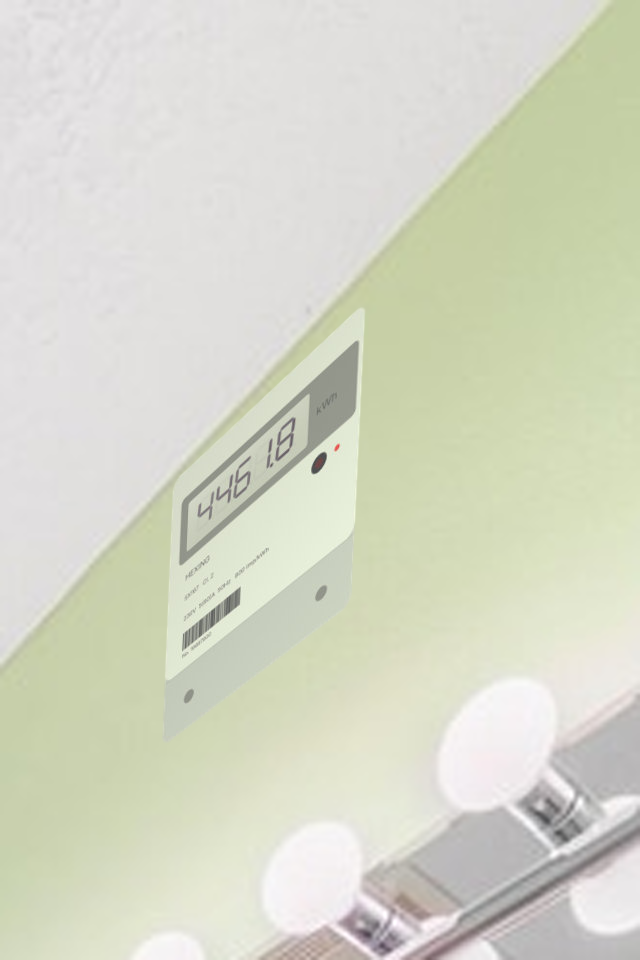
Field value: 4461.8kWh
